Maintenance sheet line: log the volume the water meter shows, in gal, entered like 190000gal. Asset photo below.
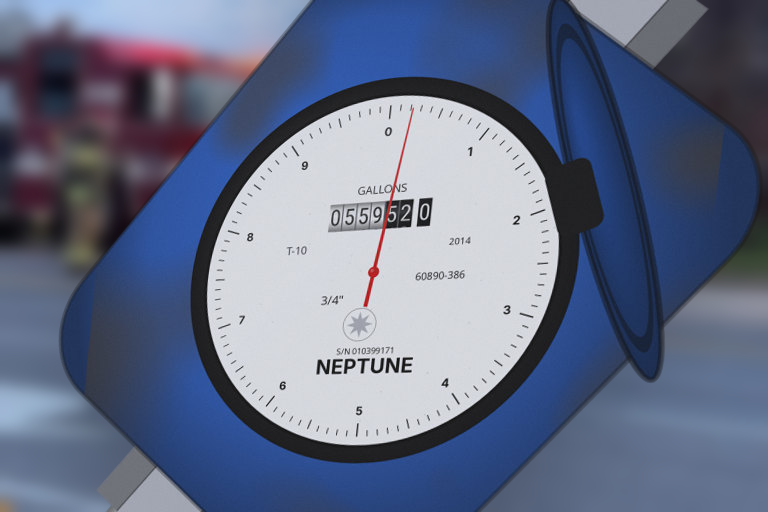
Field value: 559520.2gal
